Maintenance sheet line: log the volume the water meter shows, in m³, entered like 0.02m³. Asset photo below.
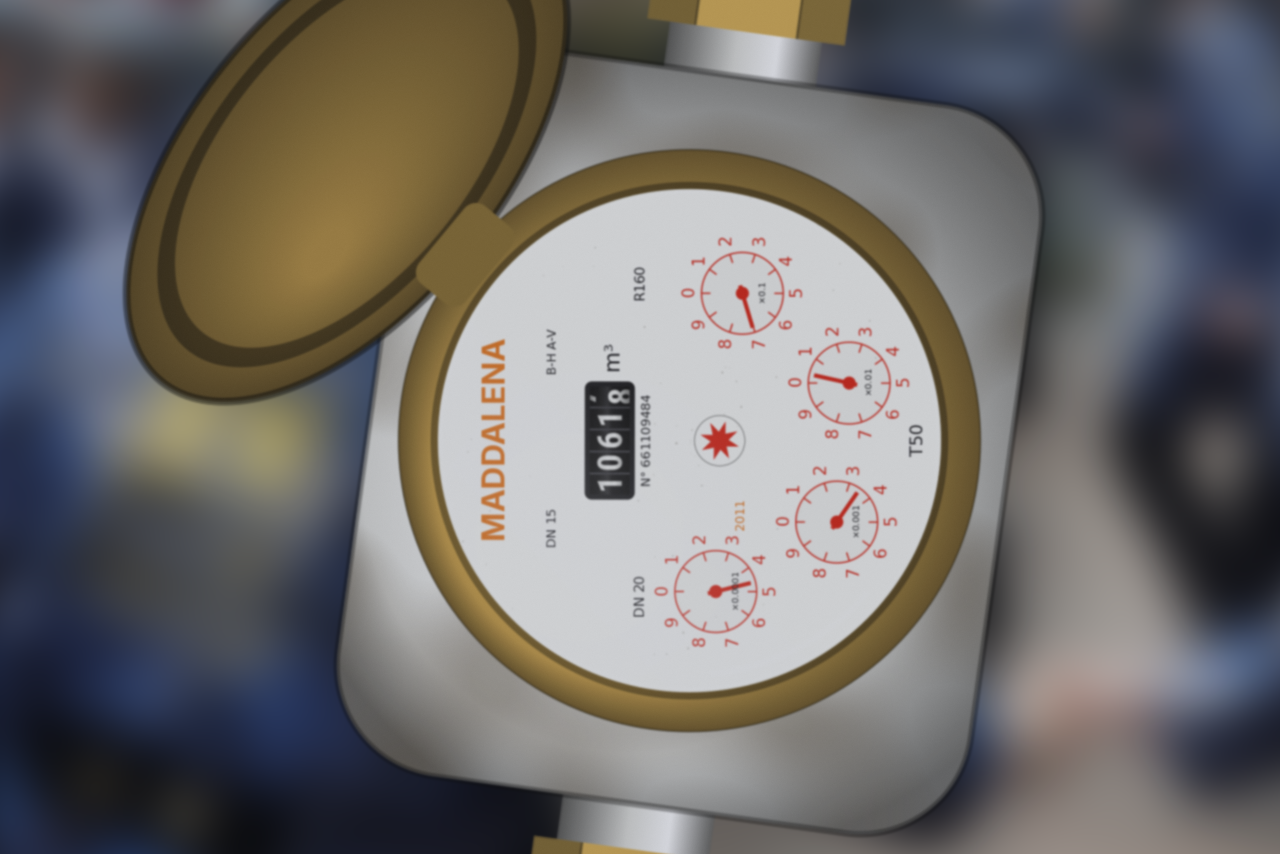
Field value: 10617.7034m³
